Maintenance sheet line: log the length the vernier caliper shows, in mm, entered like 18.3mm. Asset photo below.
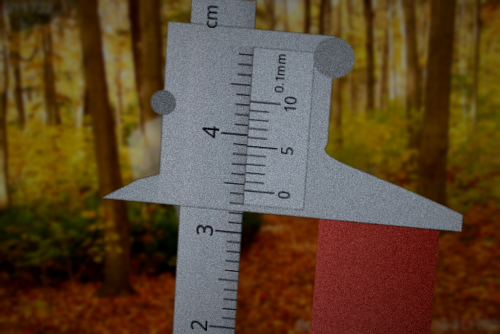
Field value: 34.4mm
